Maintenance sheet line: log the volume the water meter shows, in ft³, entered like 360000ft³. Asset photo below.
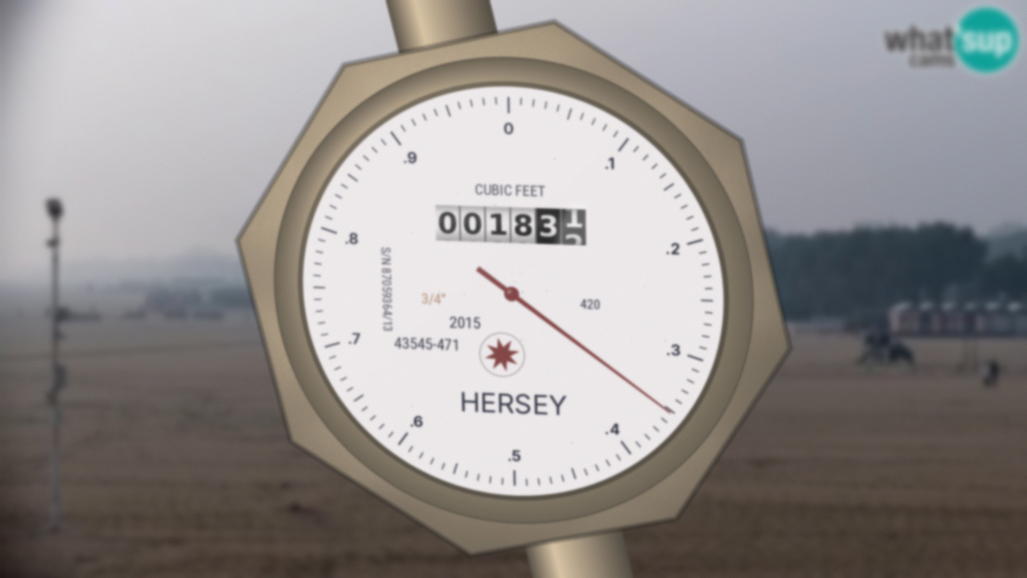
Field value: 1831.35ft³
